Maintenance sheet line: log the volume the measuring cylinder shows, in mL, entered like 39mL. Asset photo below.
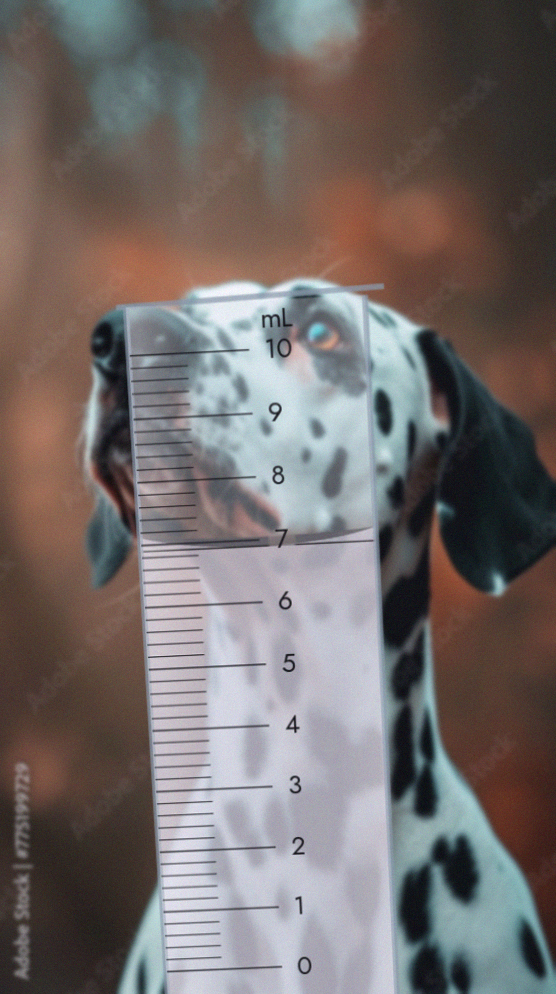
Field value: 6.9mL
